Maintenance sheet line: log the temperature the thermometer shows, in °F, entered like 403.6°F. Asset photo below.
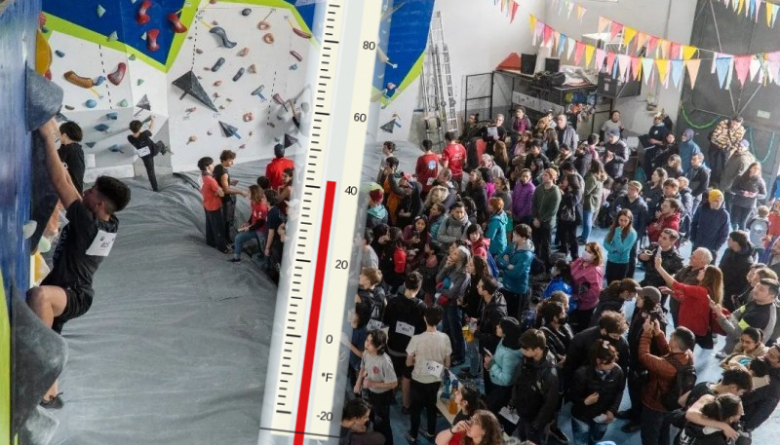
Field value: 42°F
